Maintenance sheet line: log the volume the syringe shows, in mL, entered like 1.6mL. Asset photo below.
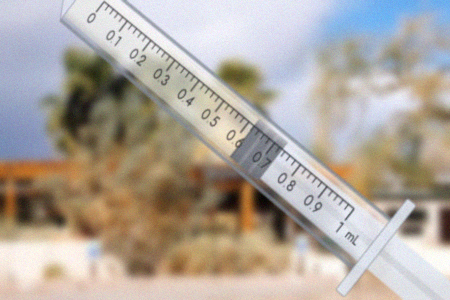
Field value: 0.62mL
